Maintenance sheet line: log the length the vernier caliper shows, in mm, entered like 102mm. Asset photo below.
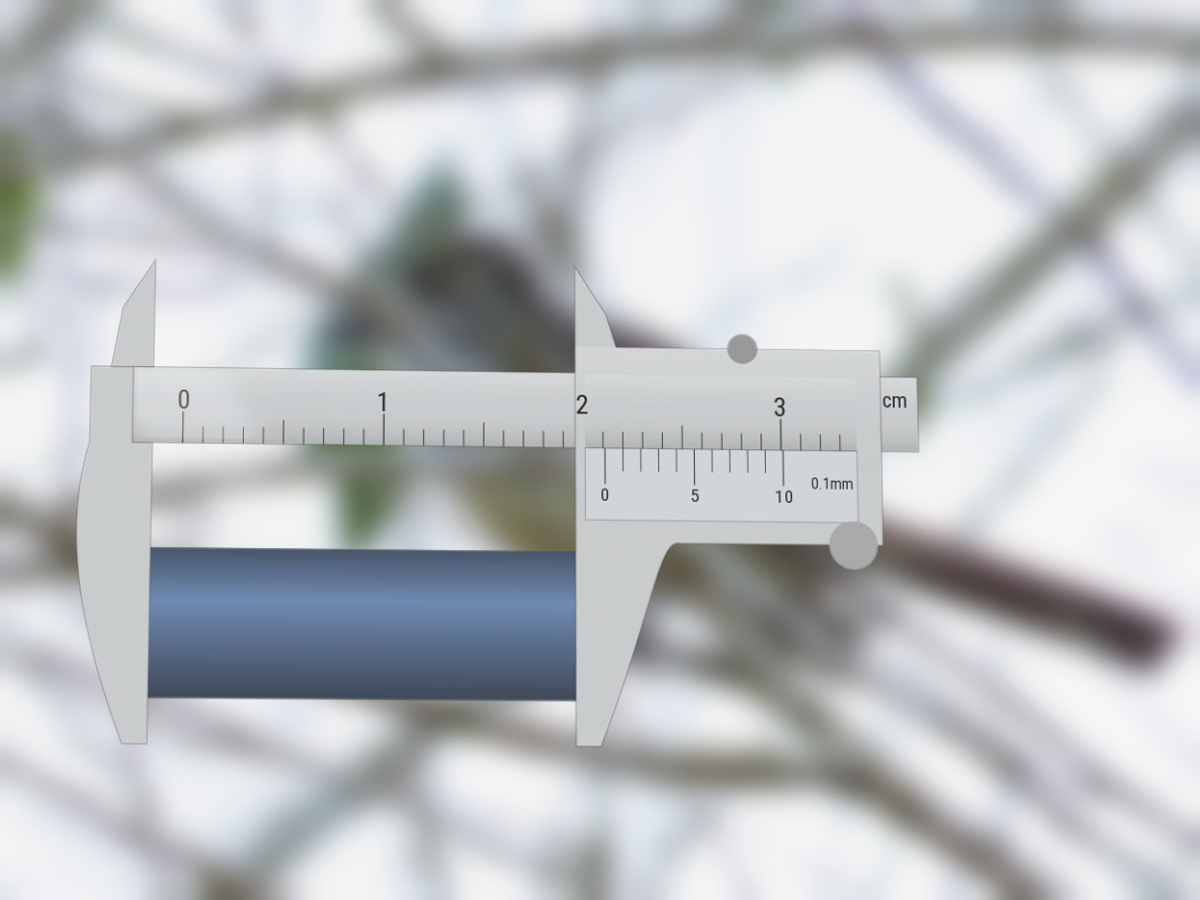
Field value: 21.1mm
